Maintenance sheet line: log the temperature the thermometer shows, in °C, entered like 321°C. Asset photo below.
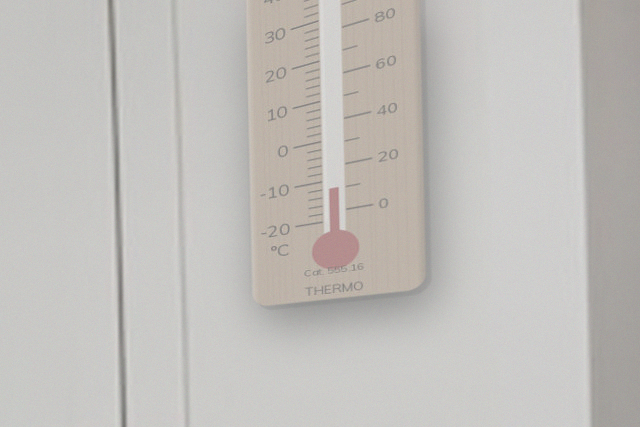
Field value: -12°C
